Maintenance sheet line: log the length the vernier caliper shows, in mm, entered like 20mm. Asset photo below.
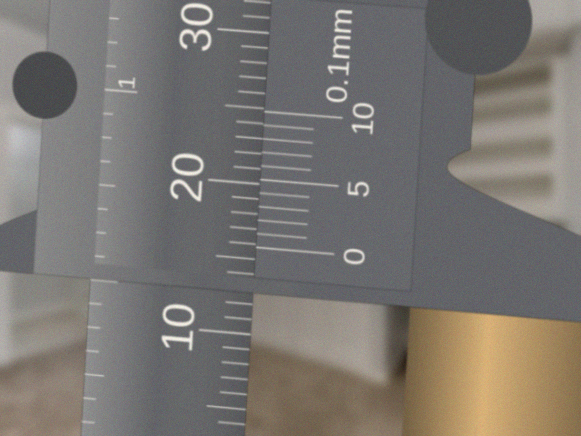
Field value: 15.8mm
